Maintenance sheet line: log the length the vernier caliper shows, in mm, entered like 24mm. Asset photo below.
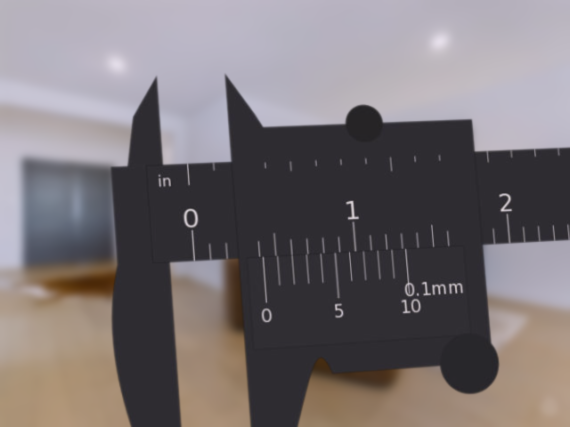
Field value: 4.2mm
